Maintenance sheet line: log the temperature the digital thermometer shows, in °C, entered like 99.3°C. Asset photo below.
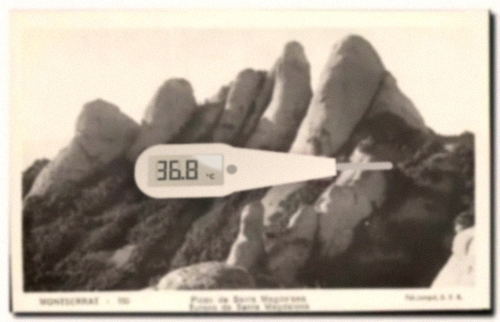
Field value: 36.8°C
